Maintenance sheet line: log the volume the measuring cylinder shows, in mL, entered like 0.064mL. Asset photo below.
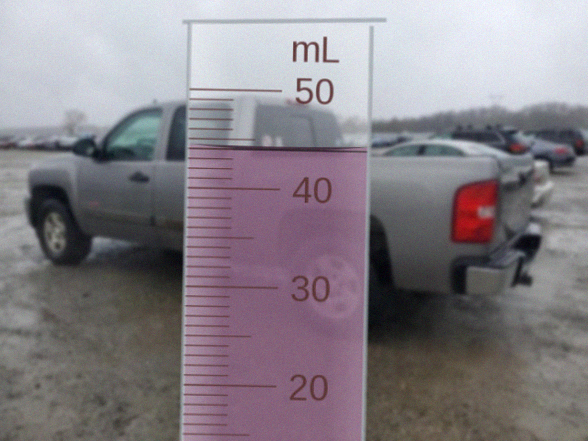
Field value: 44mL
